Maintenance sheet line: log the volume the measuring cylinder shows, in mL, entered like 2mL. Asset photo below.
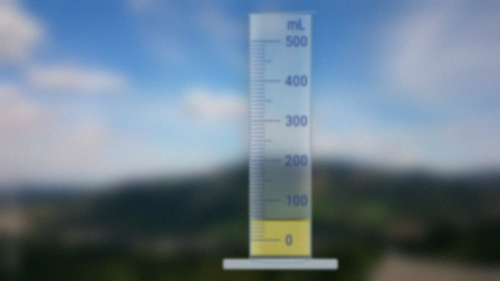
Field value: 50mL
